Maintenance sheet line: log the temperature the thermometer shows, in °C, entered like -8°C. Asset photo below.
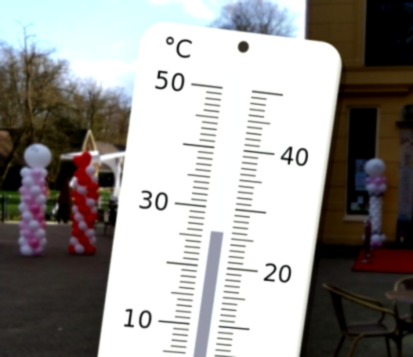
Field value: 26°C
